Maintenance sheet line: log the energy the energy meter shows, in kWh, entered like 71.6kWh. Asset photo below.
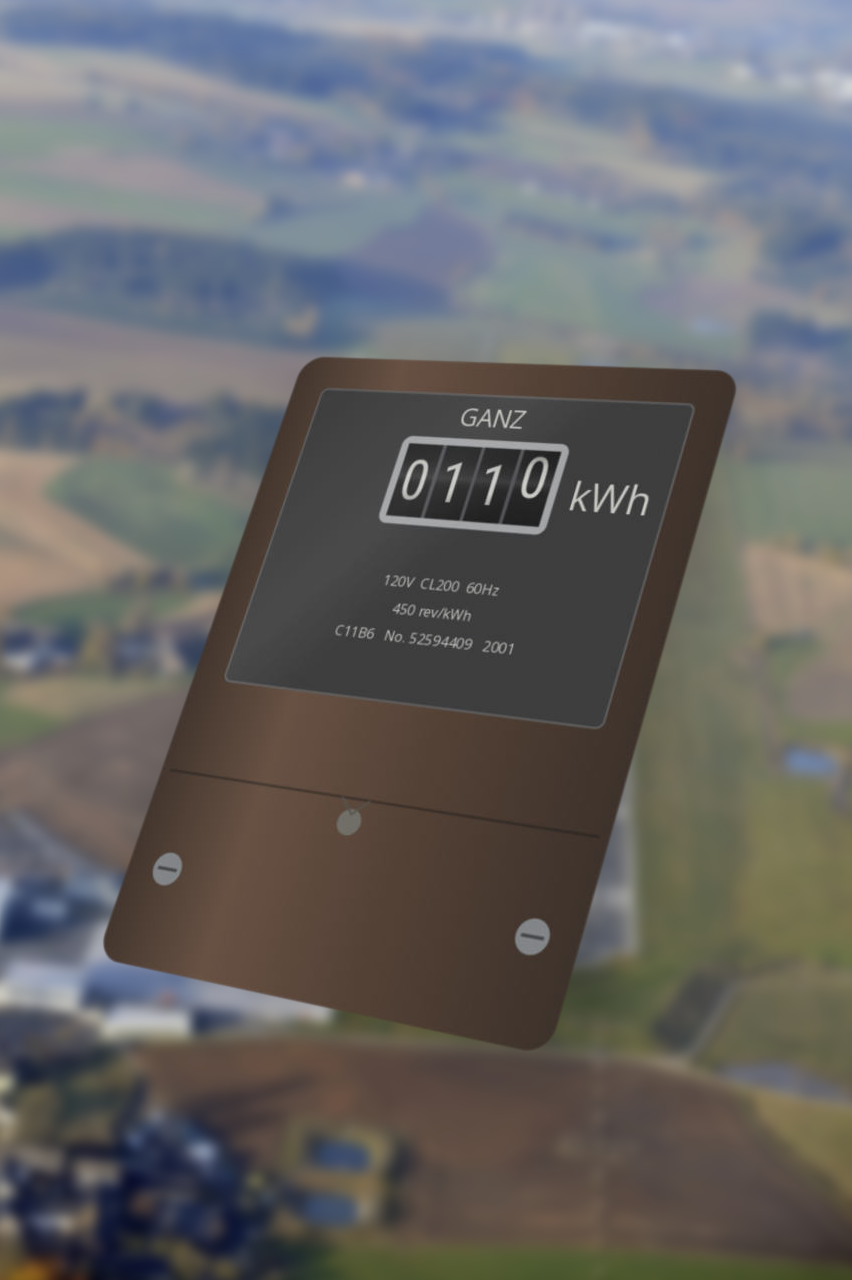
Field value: 110kWh
